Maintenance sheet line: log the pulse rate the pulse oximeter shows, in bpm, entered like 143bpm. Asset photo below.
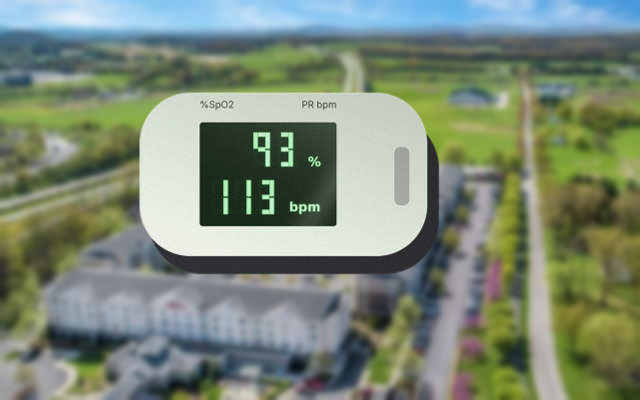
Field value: 113bpm
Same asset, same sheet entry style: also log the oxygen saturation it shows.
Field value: 93%
